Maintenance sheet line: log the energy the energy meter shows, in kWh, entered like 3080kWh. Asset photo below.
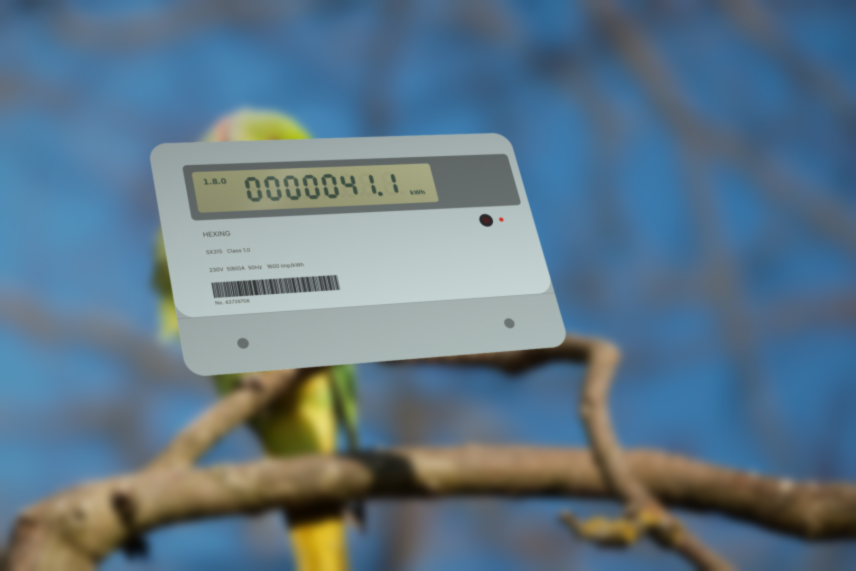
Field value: 41.1kWh
